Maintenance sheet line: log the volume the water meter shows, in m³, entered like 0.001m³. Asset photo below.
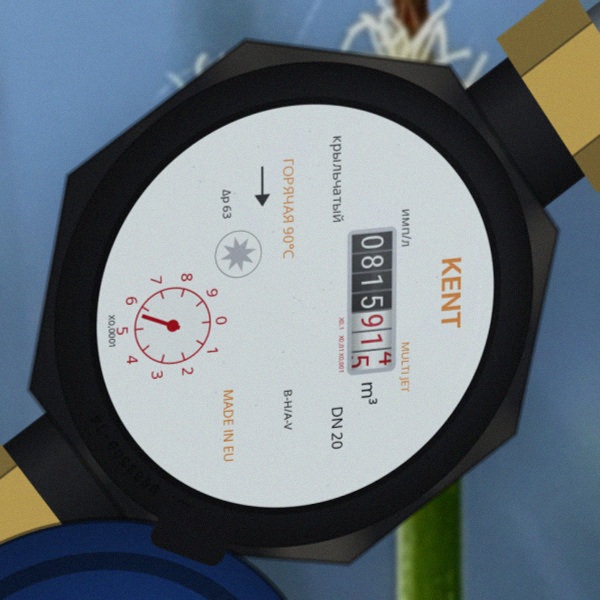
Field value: 815.9145m³
